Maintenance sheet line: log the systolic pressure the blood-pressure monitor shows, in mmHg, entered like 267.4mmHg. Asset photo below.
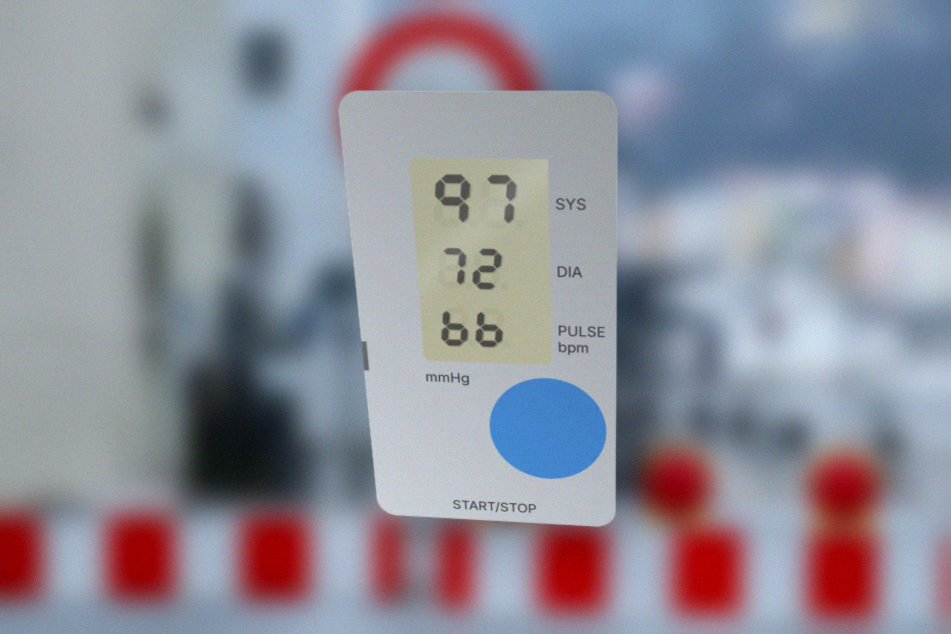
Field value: 97mmHg
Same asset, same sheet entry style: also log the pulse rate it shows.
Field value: 66bpm
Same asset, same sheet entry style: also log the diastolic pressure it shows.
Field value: 72mmHg
